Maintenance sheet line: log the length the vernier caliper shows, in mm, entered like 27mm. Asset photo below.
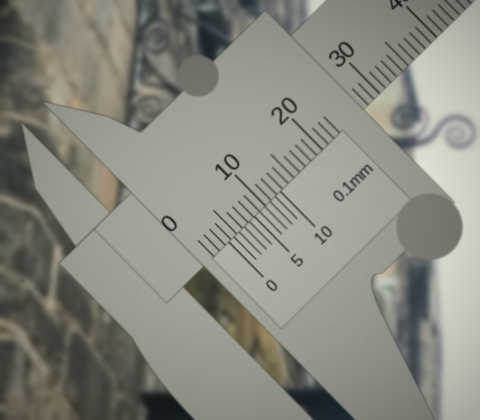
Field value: 3.6mm
